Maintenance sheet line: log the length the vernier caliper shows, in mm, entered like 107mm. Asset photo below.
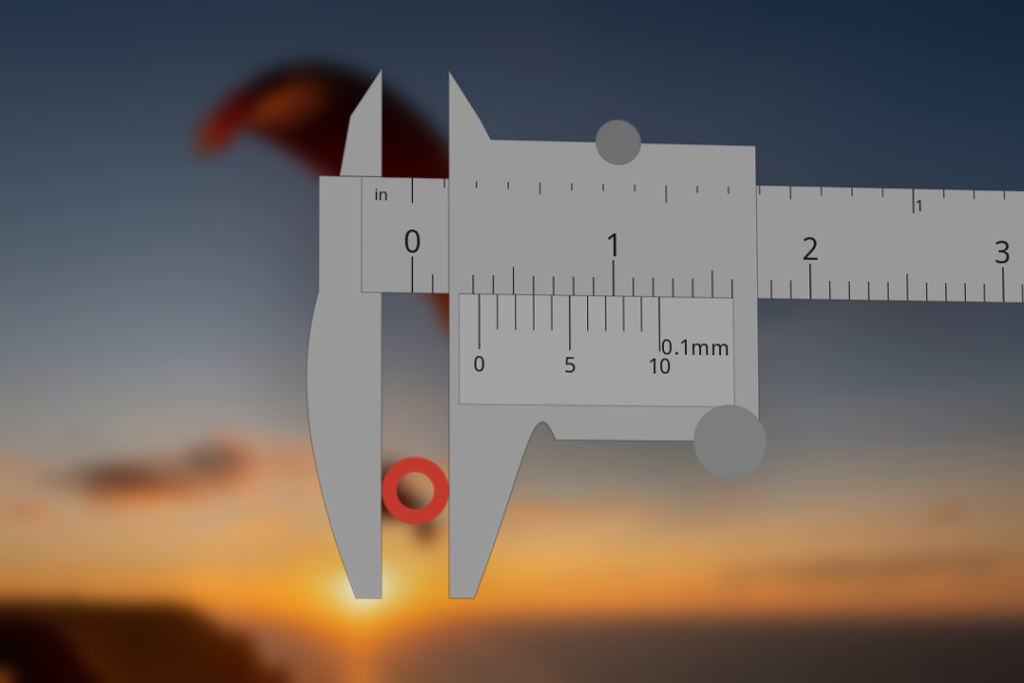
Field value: 3.3mm
